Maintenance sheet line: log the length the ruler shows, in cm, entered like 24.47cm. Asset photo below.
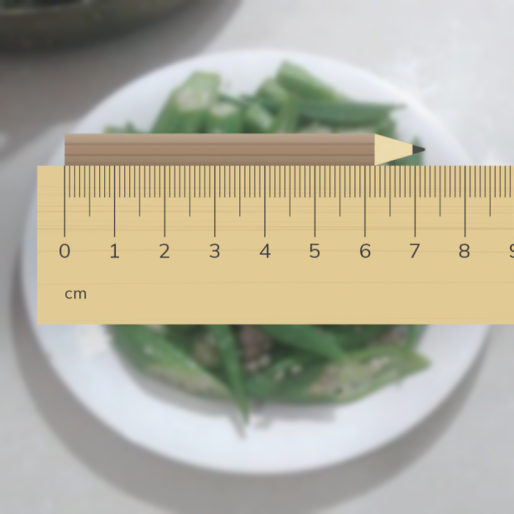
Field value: 7.2cm
